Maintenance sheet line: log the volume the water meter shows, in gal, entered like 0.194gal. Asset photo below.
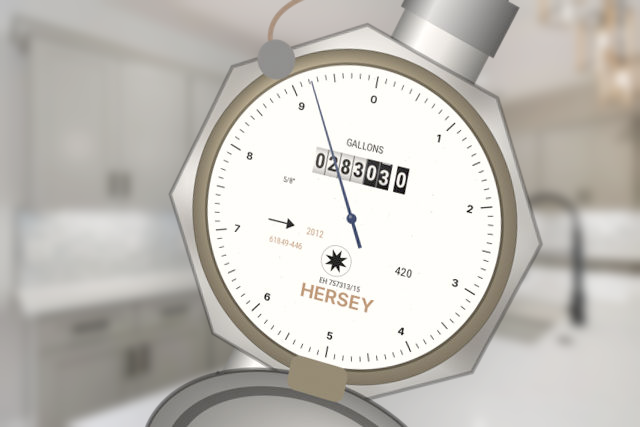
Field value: 283029.2gal
